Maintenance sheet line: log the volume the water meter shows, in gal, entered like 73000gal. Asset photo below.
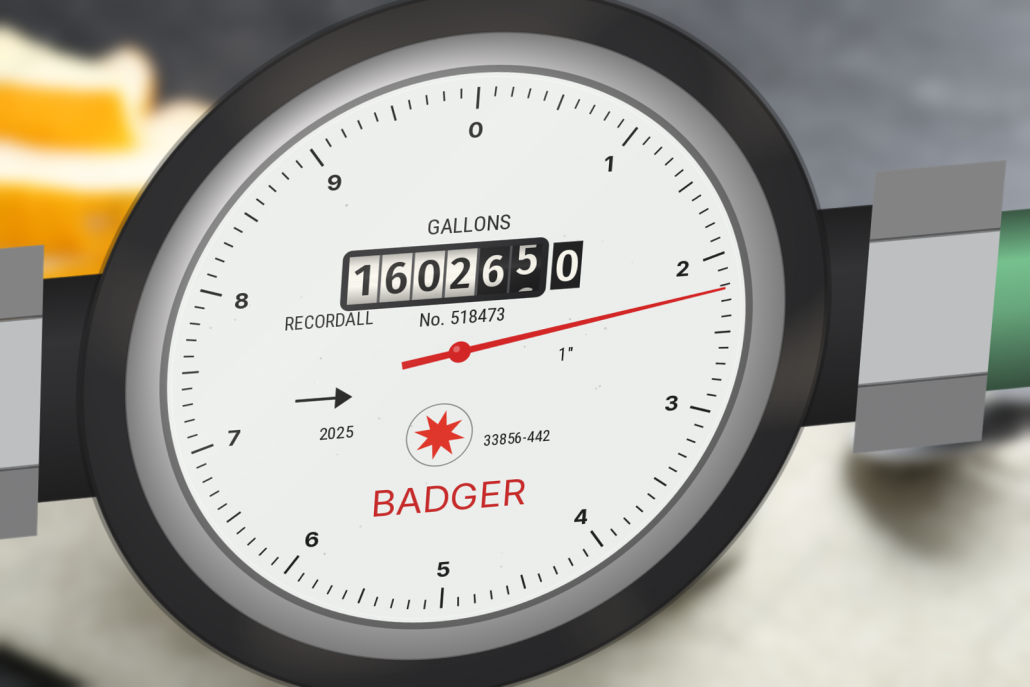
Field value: 1602652.2gal
